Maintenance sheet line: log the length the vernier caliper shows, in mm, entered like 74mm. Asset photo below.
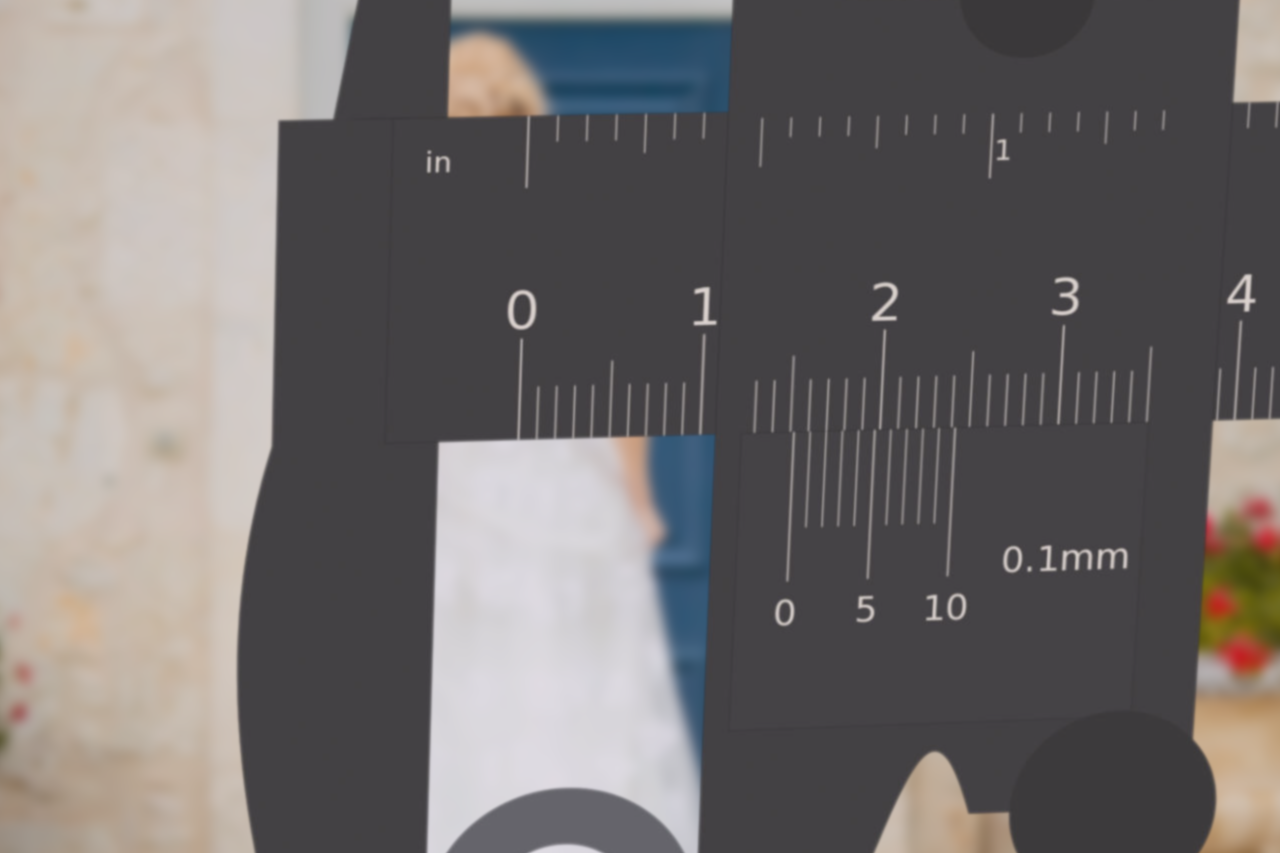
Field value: 15.2mm
